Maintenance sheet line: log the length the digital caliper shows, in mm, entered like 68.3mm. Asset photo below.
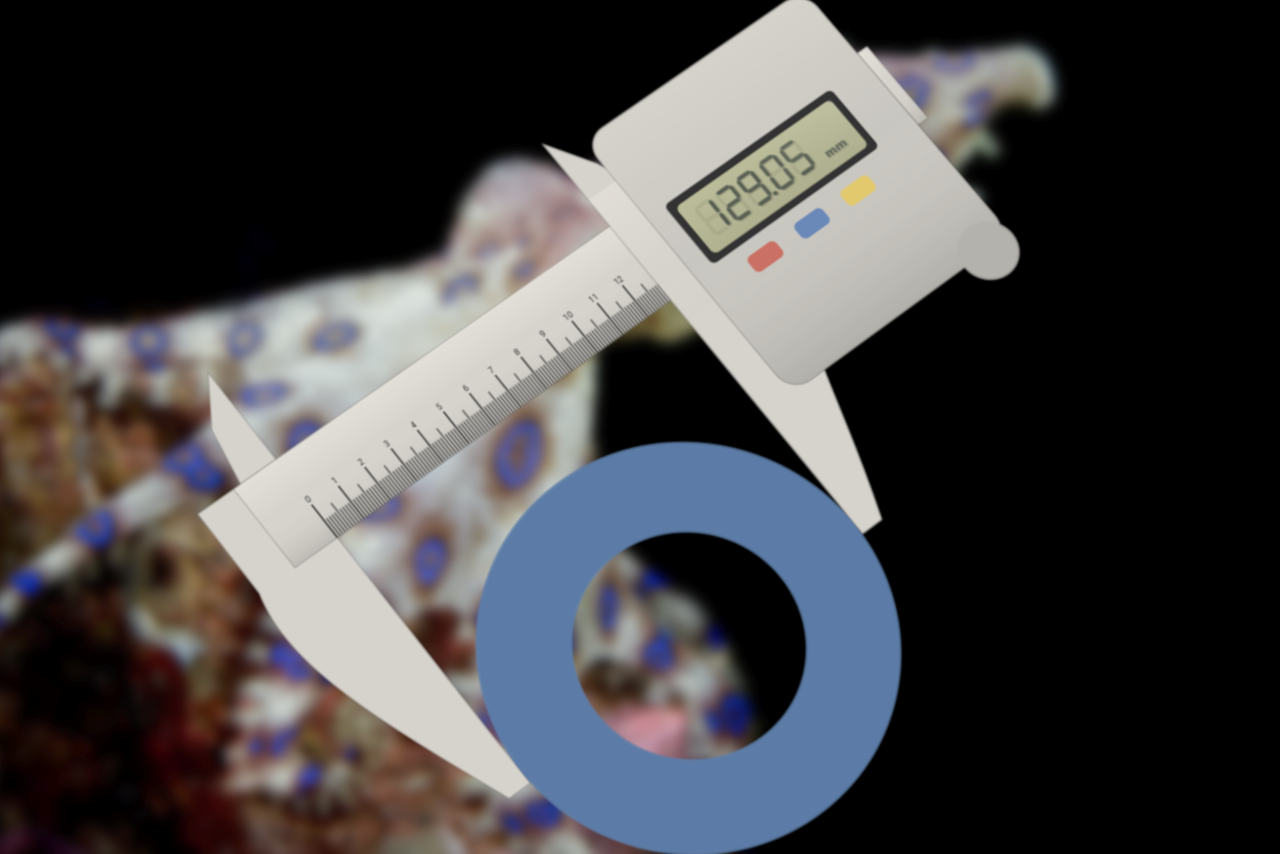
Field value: 129.05mm
